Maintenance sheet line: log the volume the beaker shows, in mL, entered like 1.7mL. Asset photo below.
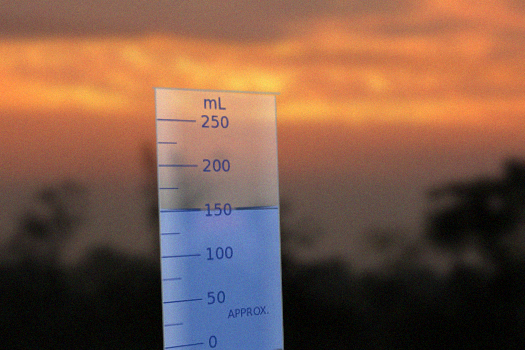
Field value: 150mL
